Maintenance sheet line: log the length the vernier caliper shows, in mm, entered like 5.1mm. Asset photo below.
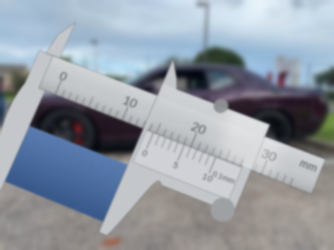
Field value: 14.6mm
